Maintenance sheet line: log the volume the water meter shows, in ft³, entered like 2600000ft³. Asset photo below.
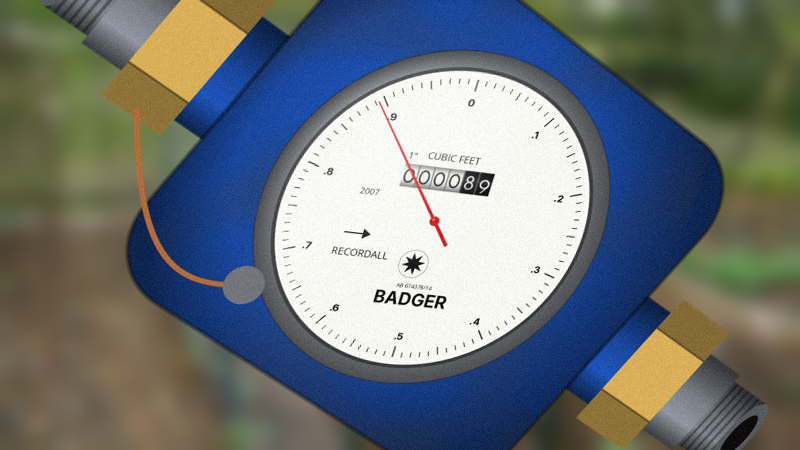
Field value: 88.89ft³
